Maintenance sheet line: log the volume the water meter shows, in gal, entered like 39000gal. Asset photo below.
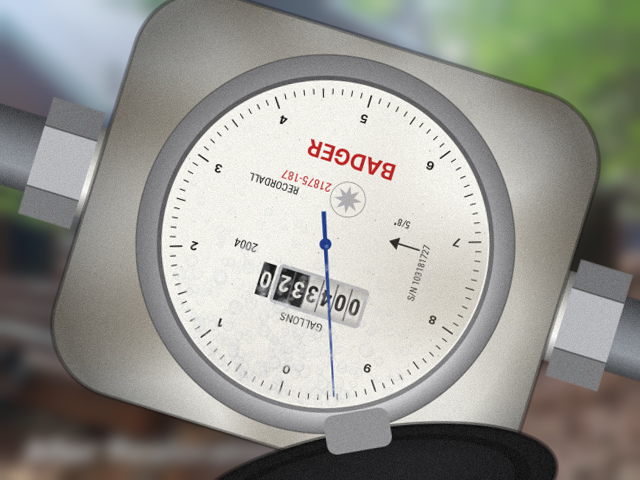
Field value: 43319.4gal
